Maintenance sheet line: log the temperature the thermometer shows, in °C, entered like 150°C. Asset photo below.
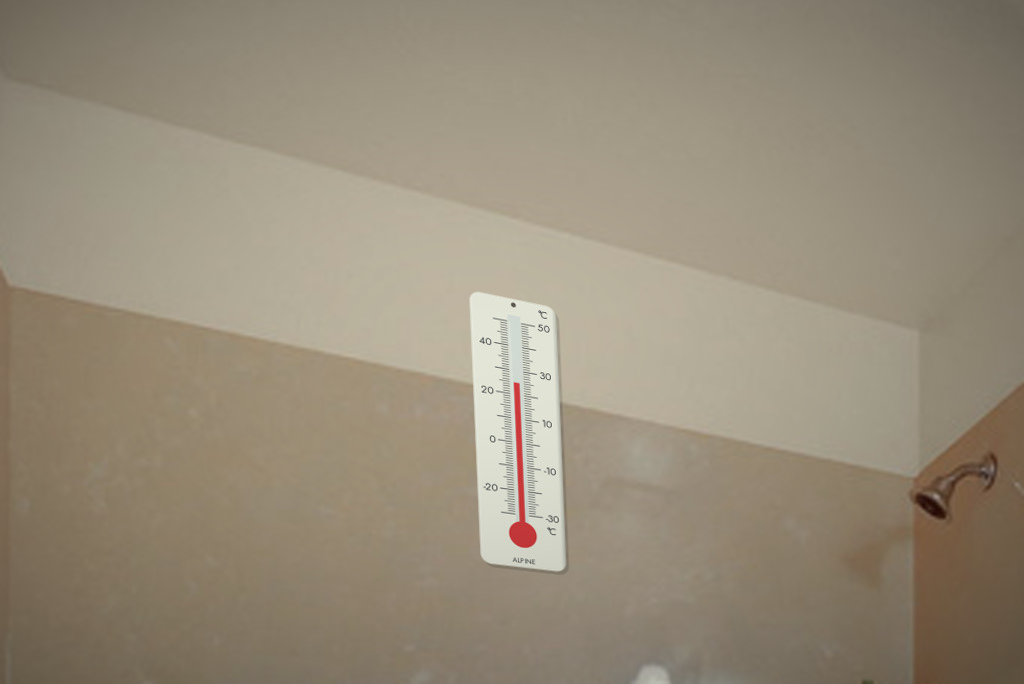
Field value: 25°C
